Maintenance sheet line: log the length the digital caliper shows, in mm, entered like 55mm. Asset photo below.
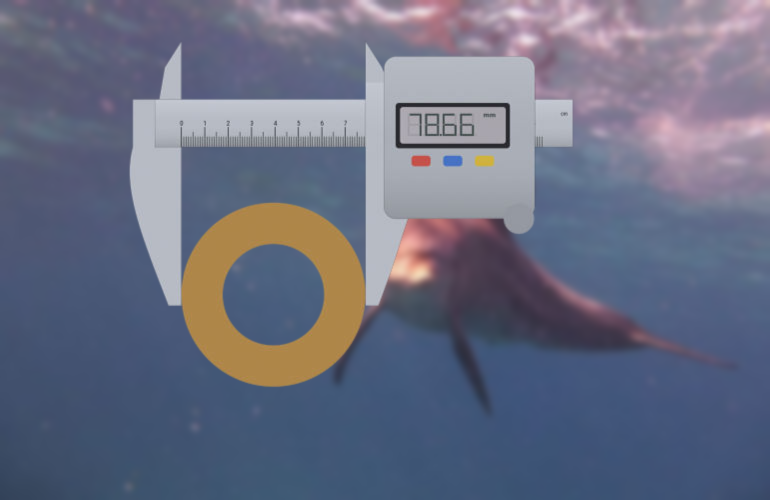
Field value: 78.66mm
